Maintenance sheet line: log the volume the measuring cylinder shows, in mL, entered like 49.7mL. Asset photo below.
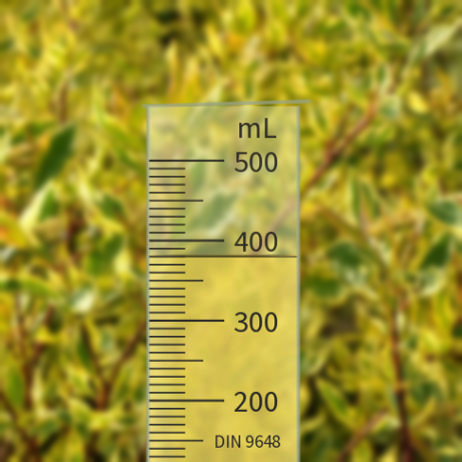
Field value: 380mL
